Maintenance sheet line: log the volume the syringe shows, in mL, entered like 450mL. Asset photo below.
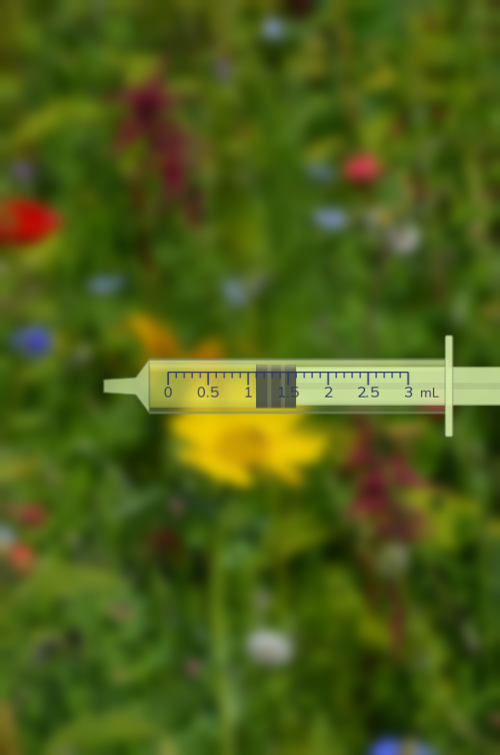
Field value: 1.1mL
